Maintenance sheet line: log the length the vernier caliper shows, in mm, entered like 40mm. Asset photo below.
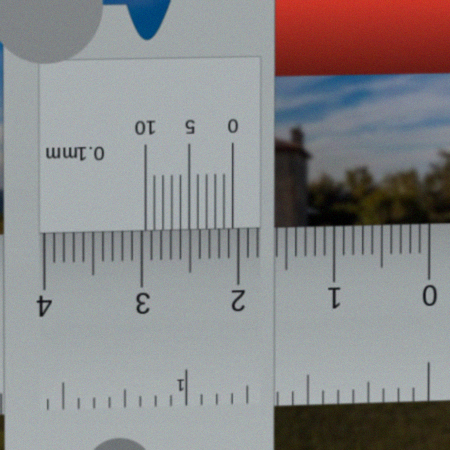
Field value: 20.6mm
